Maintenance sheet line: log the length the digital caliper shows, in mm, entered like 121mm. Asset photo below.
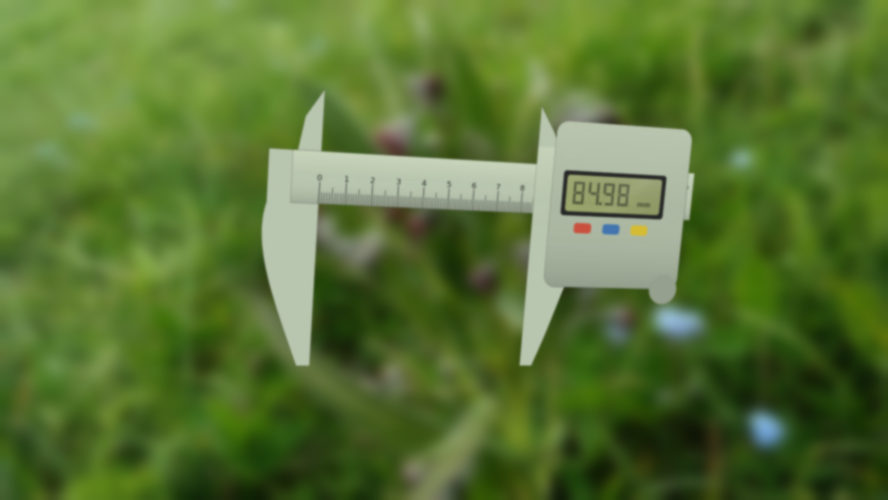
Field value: 84.98mm
